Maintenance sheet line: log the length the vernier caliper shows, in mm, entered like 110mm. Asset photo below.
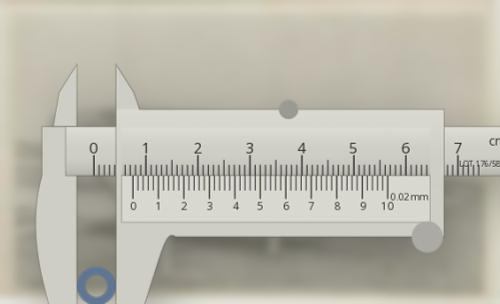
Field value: 7.5mm
